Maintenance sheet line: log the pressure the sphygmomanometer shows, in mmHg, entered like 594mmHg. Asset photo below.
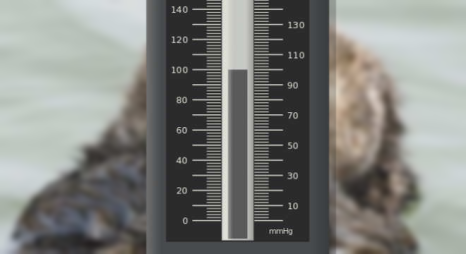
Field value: 100mmHg
